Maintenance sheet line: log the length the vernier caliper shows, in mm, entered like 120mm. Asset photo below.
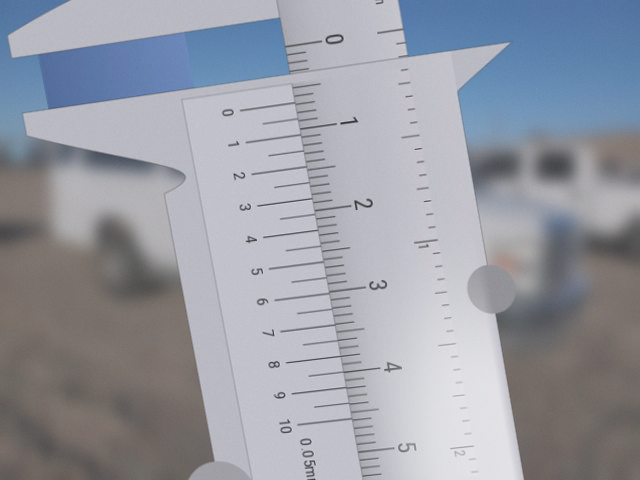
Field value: 6.8mm
